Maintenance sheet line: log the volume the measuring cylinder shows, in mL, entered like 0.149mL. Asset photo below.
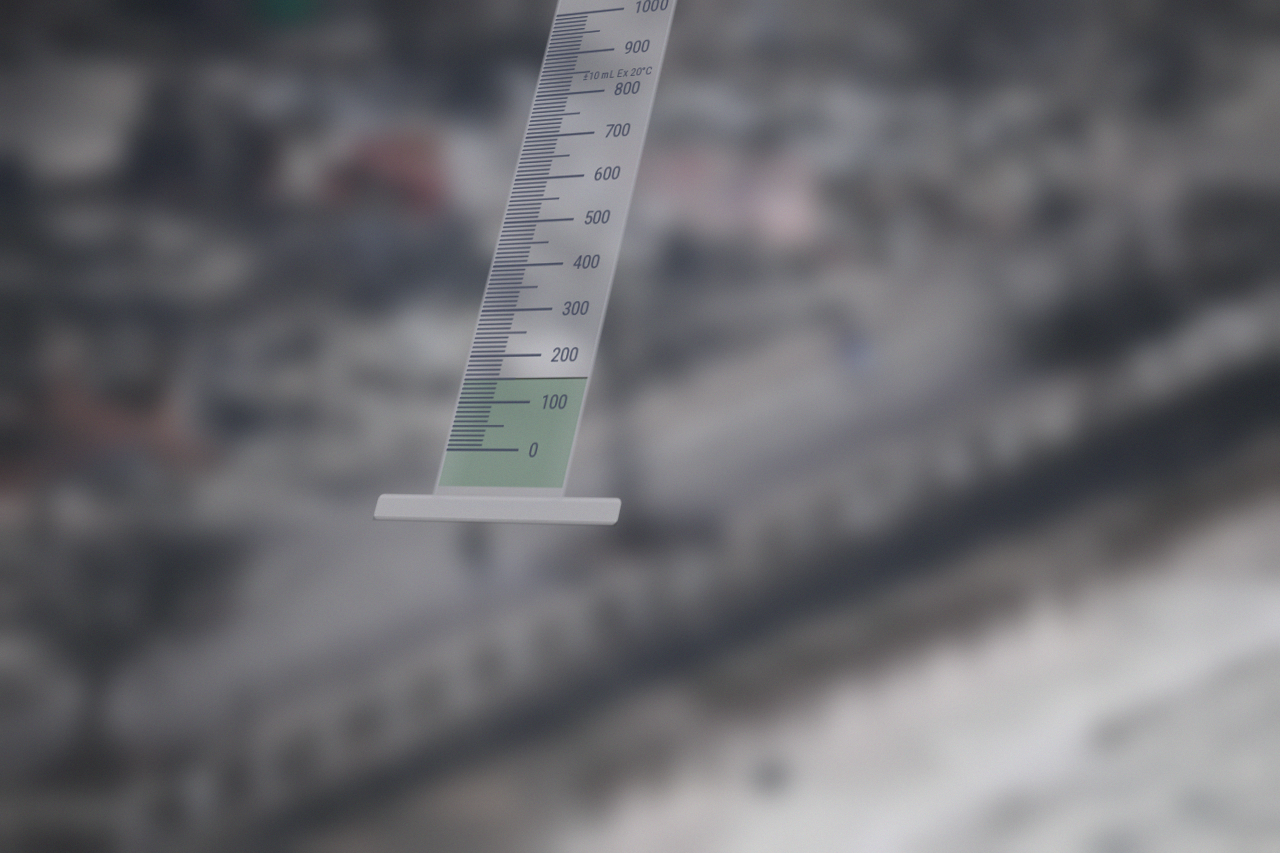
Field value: 150mL
